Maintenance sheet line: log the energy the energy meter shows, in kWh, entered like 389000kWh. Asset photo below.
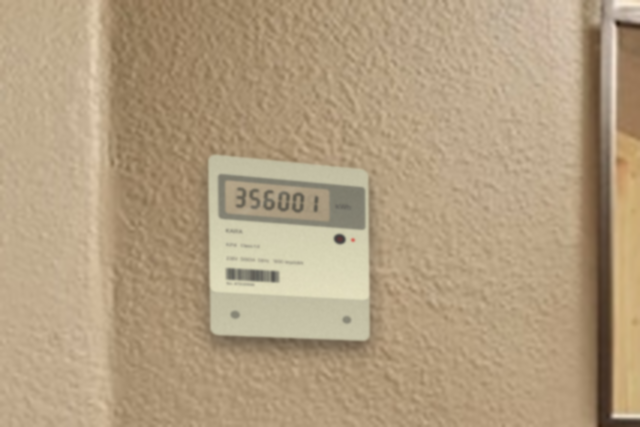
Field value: 356001kWh
